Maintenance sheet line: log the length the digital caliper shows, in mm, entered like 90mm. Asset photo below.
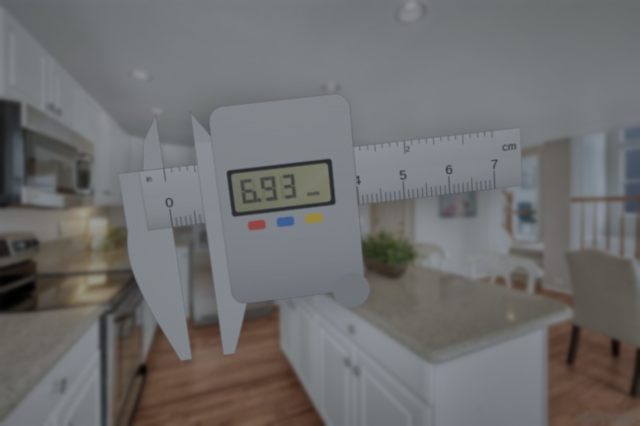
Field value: 6.93mm
